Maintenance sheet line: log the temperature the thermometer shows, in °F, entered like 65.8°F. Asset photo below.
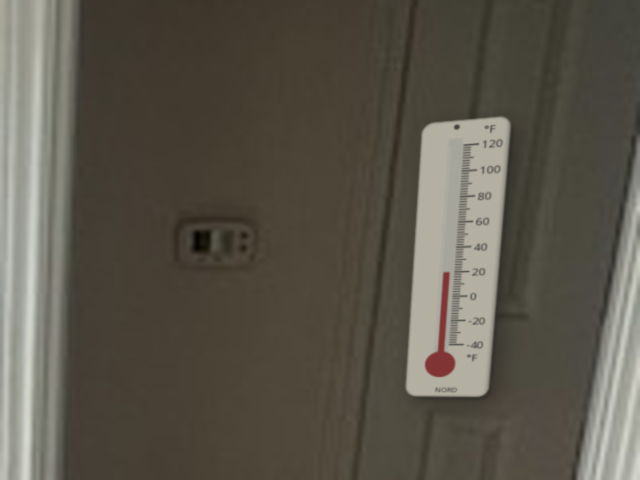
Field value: 20°F
